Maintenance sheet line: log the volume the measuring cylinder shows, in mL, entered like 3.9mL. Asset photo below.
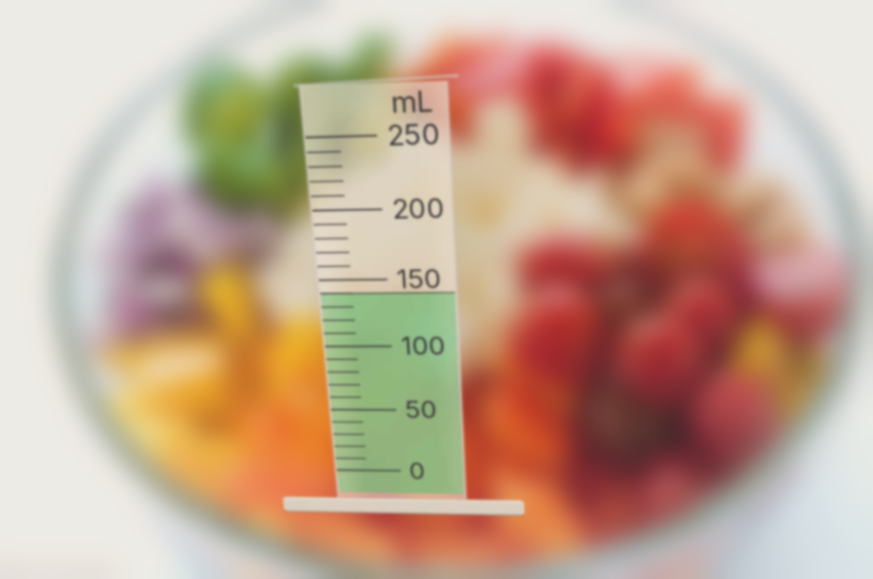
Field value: 140mL
